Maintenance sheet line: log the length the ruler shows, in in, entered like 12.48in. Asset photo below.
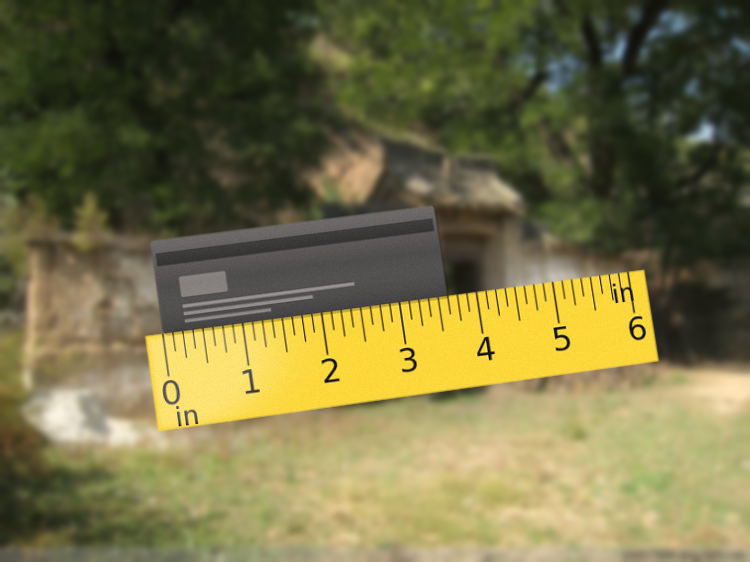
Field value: 3.625in
